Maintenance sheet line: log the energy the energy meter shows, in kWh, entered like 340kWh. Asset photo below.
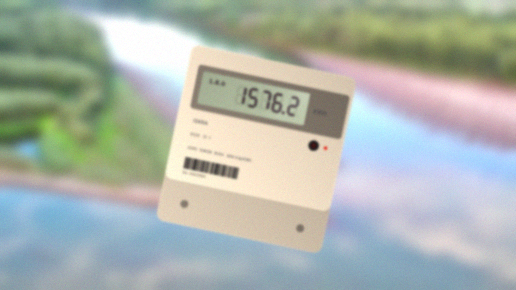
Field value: 1576.2kWh
